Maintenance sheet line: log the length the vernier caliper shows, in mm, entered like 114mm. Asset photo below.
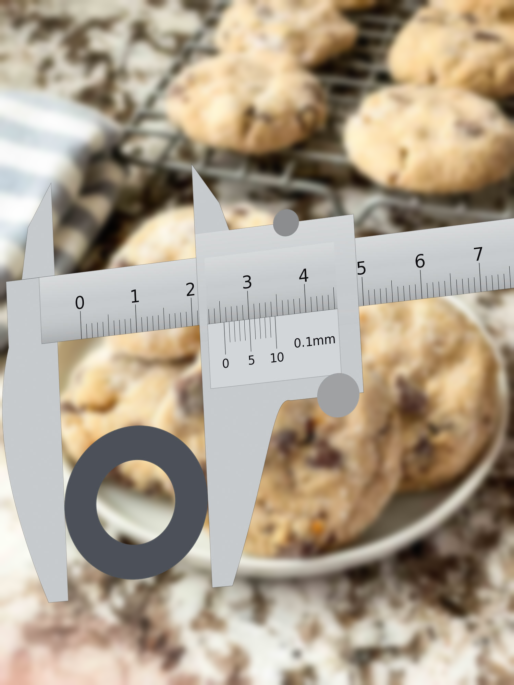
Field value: 25.6mm
